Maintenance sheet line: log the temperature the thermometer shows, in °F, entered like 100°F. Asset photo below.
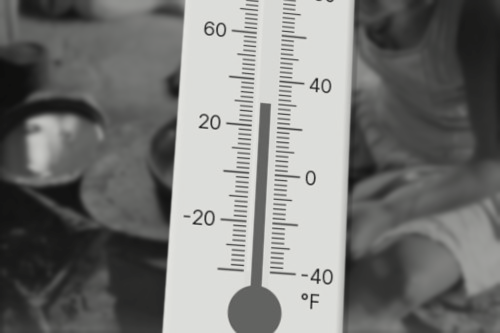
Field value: 30°F
